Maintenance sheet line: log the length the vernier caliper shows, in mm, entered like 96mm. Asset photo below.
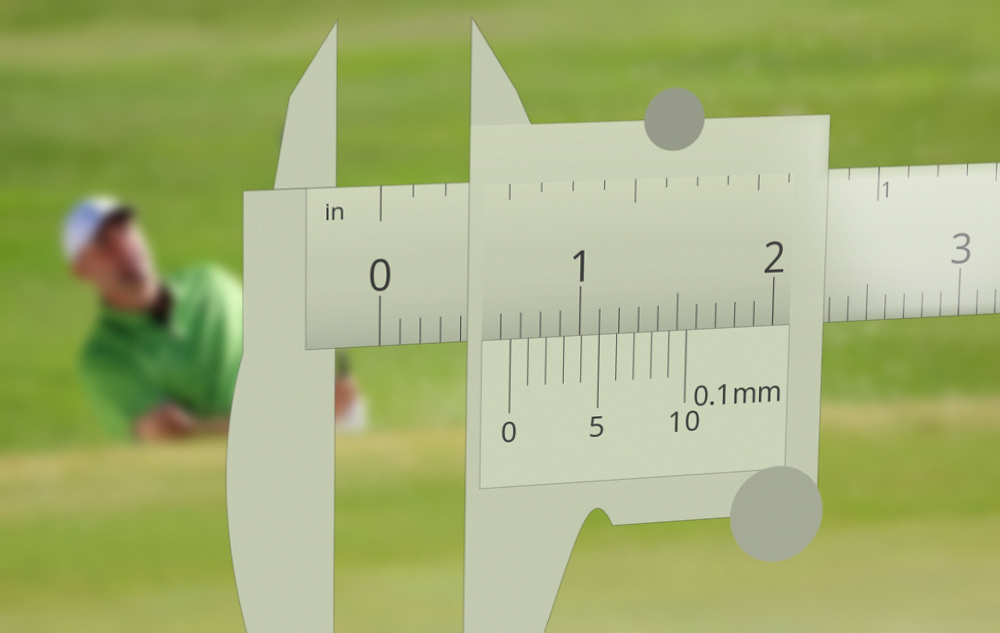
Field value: 6.5mm
